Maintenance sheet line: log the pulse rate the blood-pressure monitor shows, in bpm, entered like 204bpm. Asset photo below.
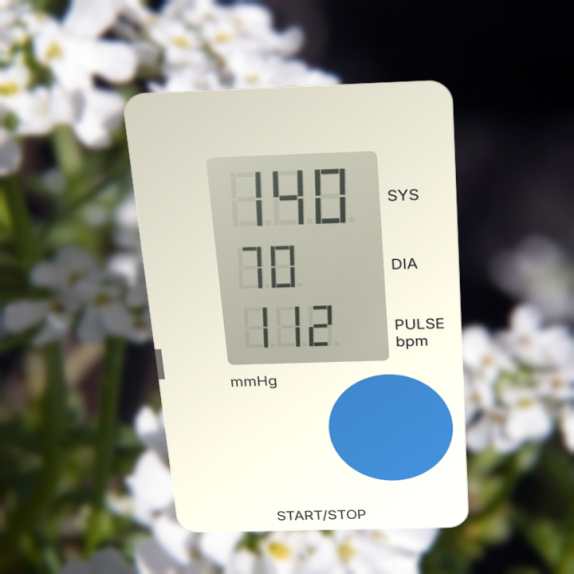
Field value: 112bpm
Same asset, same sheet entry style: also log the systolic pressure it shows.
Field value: 140mmHg
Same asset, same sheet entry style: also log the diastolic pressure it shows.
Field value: 70mmHg
